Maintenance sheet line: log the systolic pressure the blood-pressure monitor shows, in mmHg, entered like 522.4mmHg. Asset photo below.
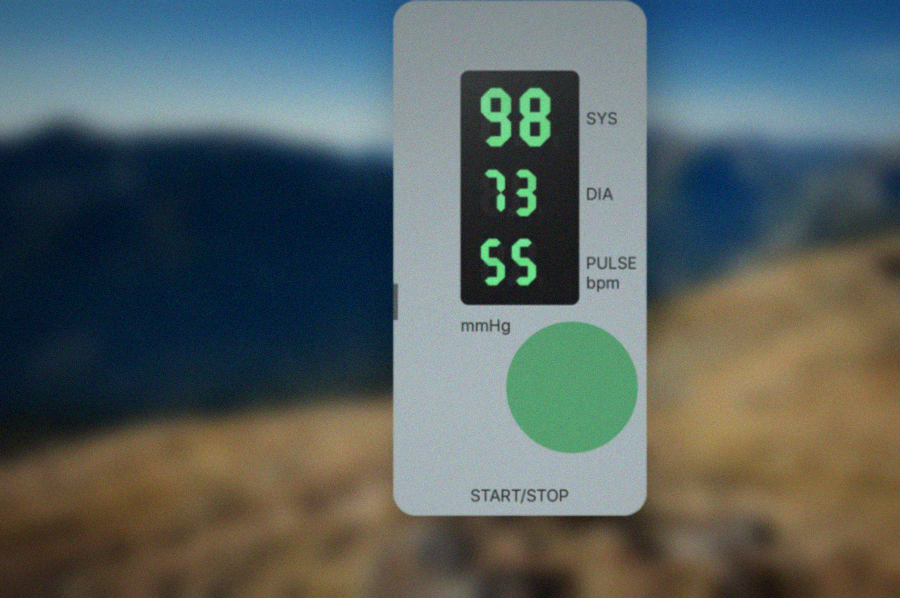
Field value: 98mmHg
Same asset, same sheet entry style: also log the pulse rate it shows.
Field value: 55bpm
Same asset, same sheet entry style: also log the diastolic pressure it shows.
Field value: 73mmHg
